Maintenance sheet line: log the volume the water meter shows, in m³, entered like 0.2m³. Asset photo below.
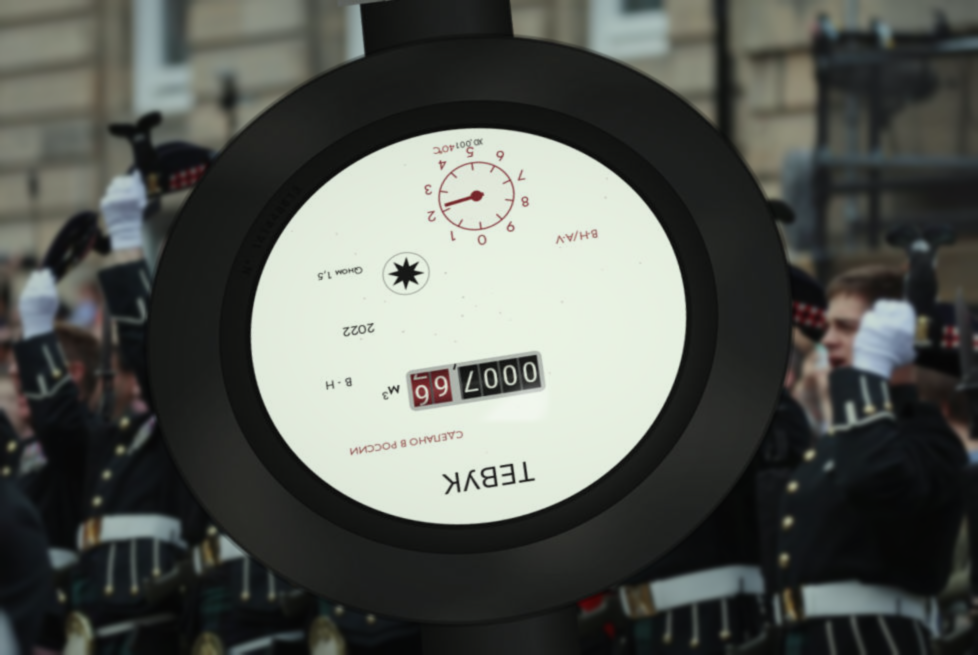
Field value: 7.662m³
